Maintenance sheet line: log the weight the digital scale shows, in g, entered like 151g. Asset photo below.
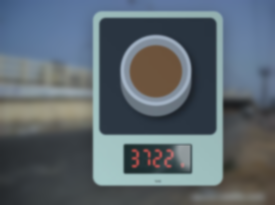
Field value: 3722g
